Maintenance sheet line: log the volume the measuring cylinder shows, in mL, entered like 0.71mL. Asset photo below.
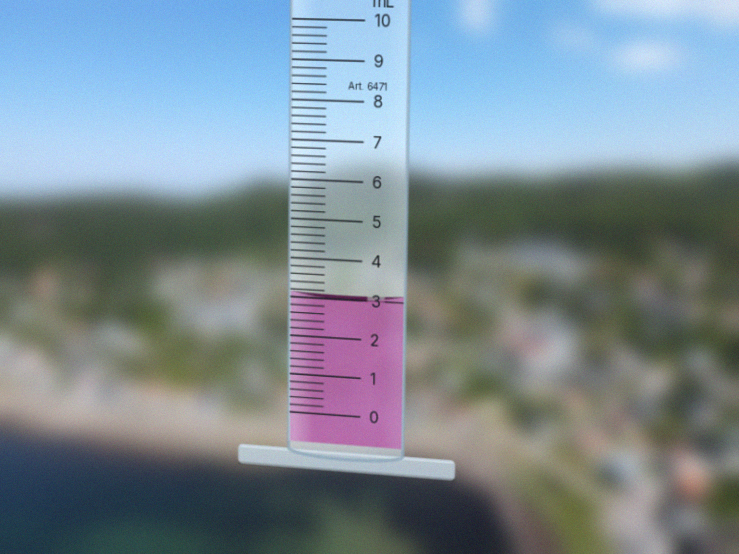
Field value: 3mL
